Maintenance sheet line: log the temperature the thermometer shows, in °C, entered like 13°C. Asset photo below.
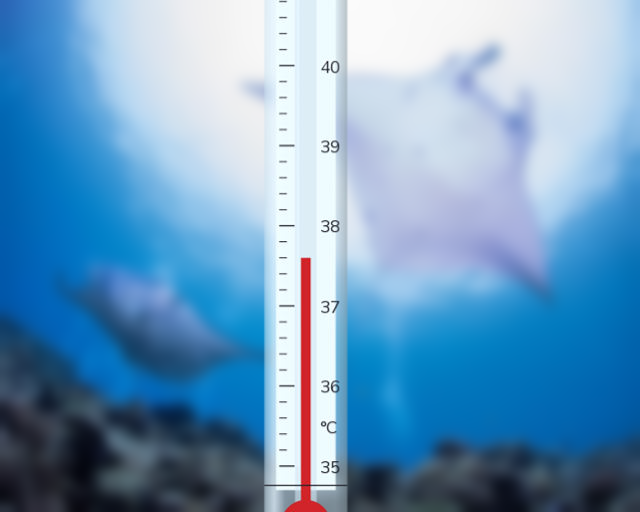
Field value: 37.6°C
